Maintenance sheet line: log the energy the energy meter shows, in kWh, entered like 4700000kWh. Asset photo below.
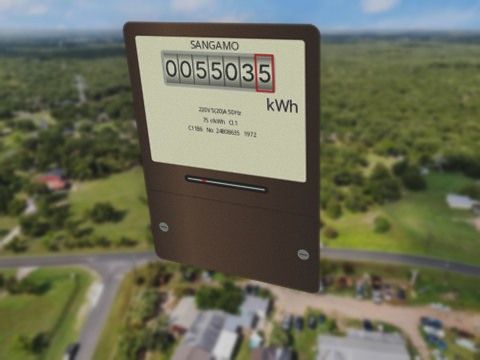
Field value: 5503.5kWh
